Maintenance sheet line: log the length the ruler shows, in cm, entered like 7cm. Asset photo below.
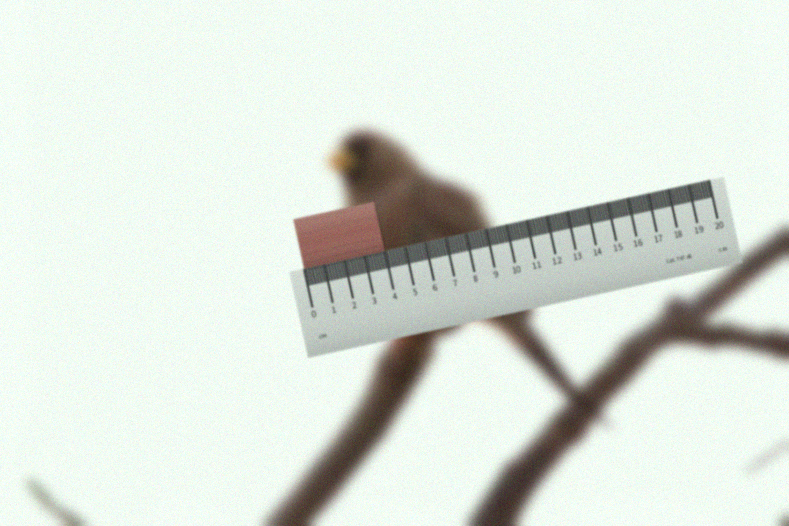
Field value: 4cm
